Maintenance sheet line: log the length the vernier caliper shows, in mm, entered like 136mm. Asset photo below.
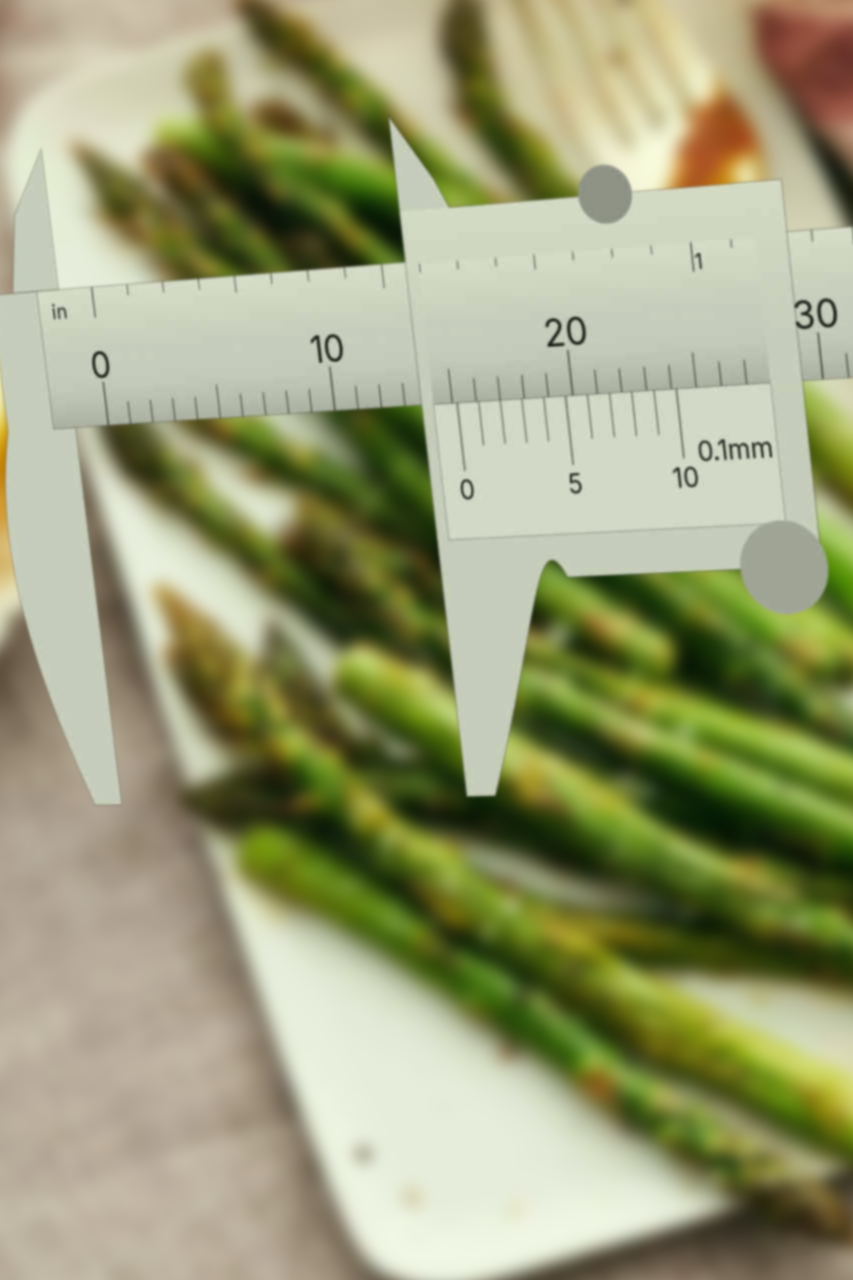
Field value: 15.2mm
